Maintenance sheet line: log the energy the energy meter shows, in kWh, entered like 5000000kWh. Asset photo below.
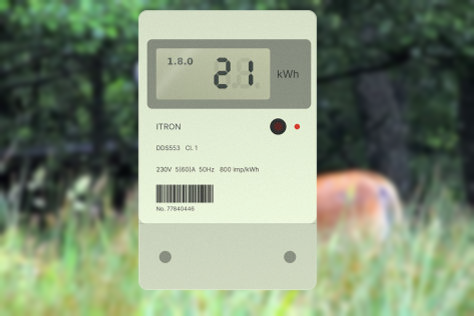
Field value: 21kWh
